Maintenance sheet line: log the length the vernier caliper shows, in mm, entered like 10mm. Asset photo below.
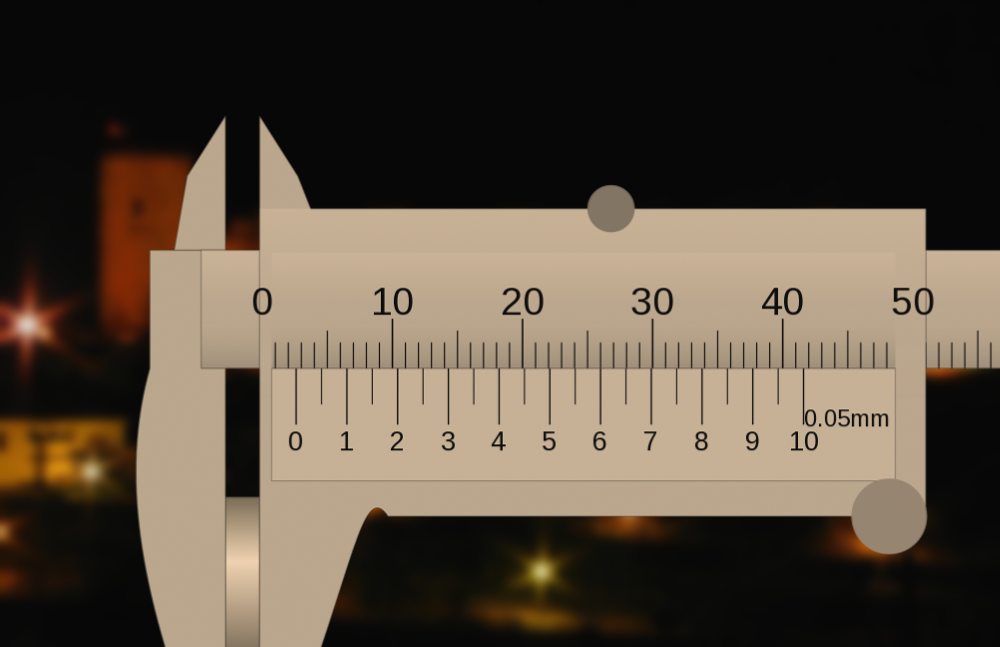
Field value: 2.6mm
